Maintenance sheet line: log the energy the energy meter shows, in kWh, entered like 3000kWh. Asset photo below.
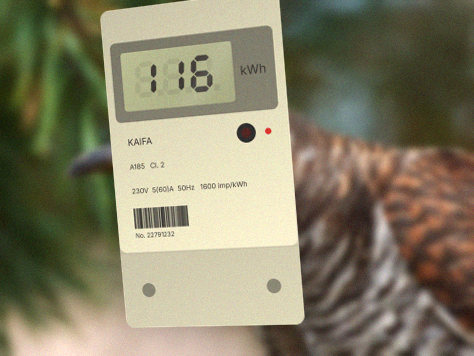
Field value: 116kWh
